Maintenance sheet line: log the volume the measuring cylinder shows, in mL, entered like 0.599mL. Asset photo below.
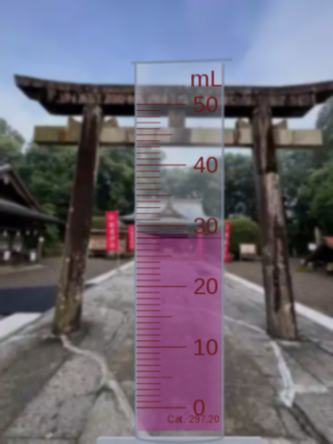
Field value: 28mL
